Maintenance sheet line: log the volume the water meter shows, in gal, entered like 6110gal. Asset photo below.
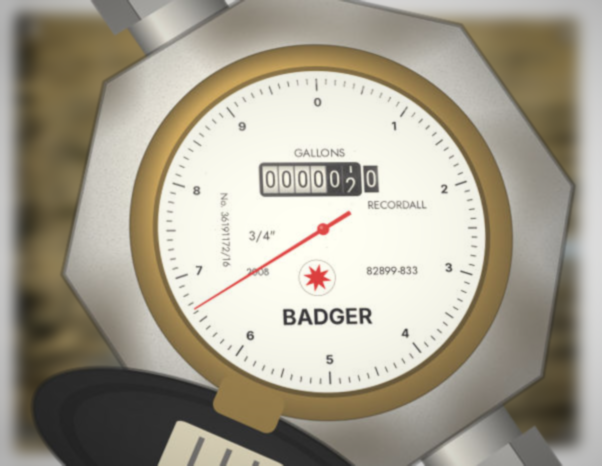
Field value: 16.6gal
